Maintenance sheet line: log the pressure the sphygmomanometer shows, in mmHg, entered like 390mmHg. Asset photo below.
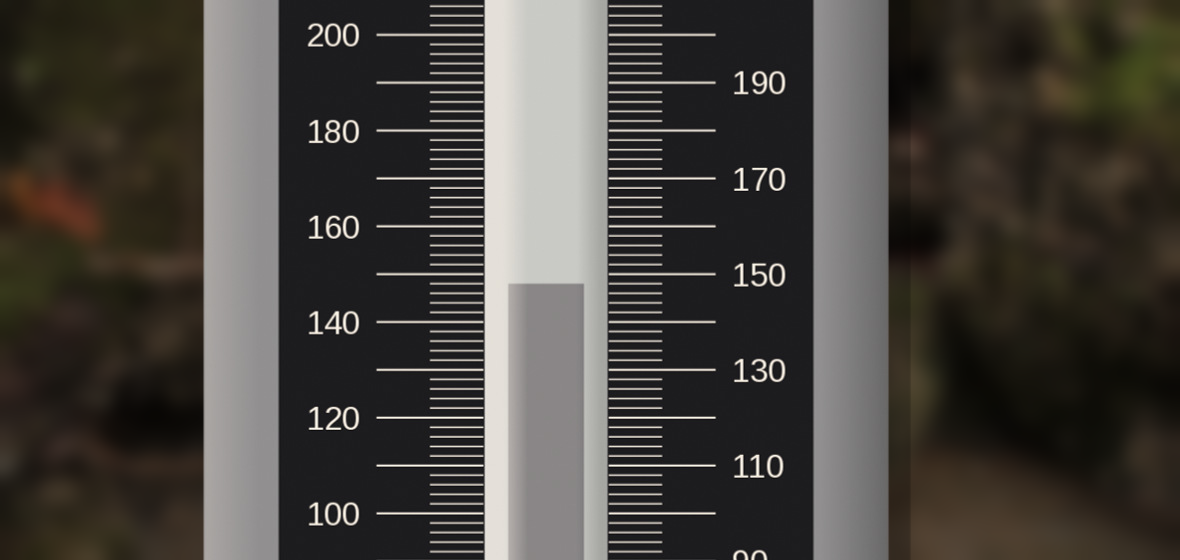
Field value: 148mmHg
